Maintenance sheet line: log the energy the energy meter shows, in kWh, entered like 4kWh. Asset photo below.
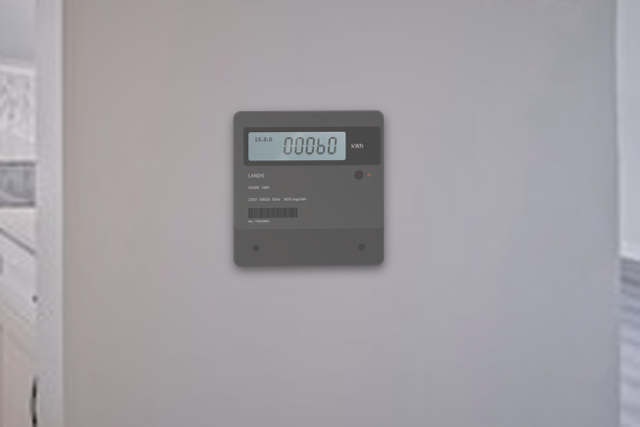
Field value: 60kWh
